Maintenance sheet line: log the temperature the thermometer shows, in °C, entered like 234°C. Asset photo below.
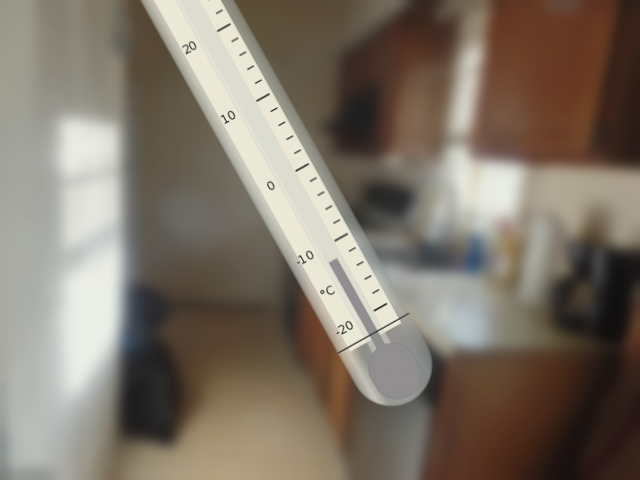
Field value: -12°C
